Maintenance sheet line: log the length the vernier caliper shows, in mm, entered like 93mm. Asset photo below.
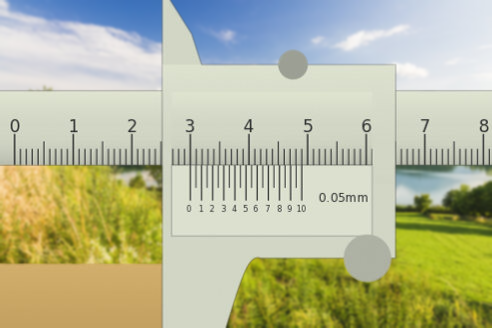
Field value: 30.0mm
